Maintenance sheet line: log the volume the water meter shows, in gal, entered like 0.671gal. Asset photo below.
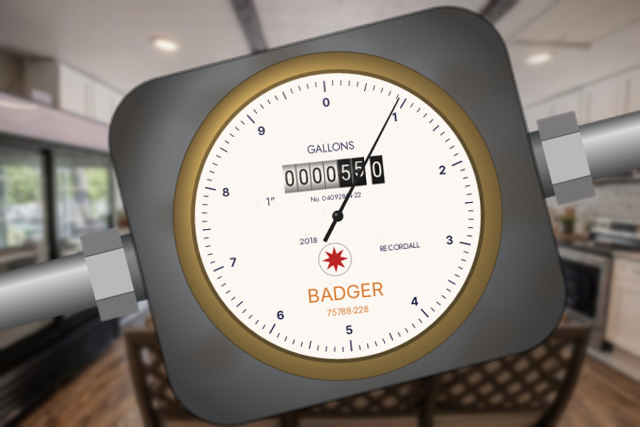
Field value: 550.9gal
